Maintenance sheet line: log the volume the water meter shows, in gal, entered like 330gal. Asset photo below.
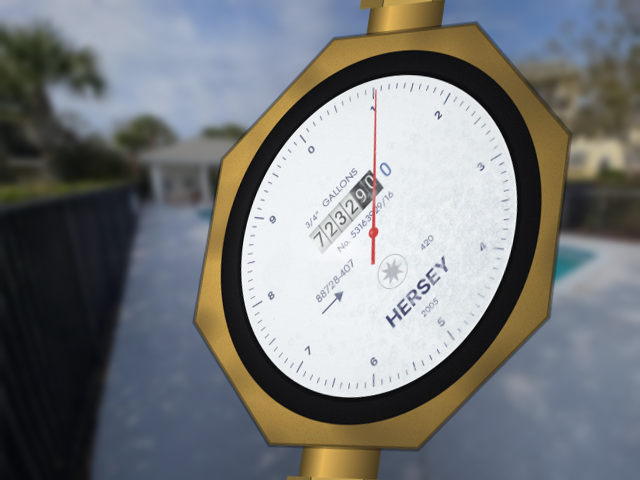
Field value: 7232901.0gal
